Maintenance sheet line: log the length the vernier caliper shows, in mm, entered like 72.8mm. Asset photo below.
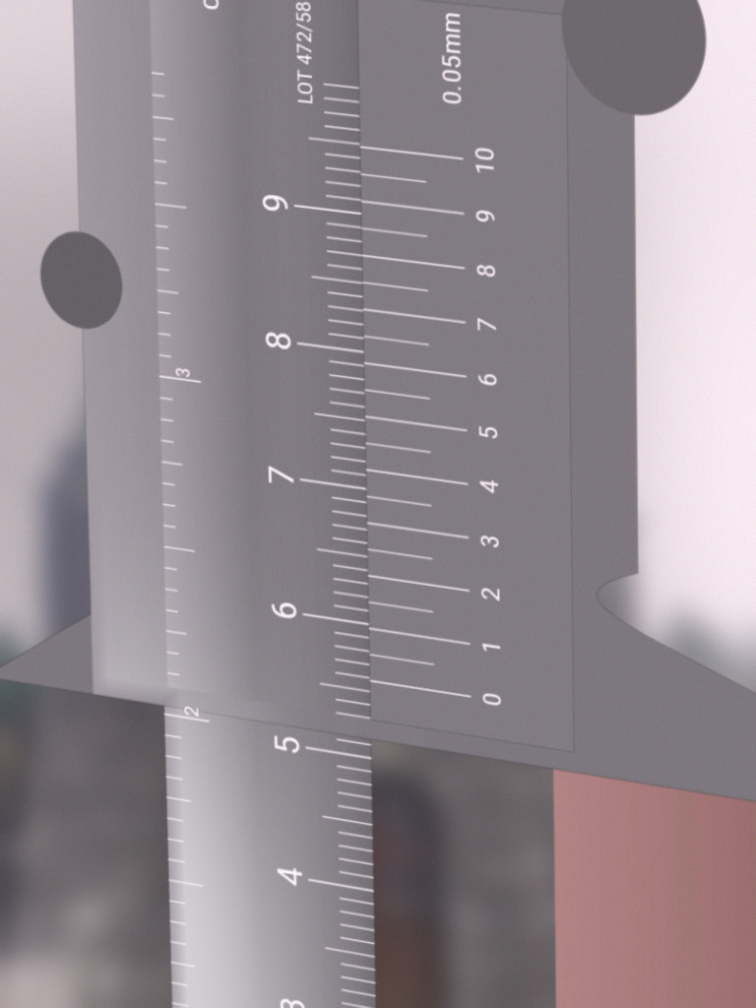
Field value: 55.8mm
